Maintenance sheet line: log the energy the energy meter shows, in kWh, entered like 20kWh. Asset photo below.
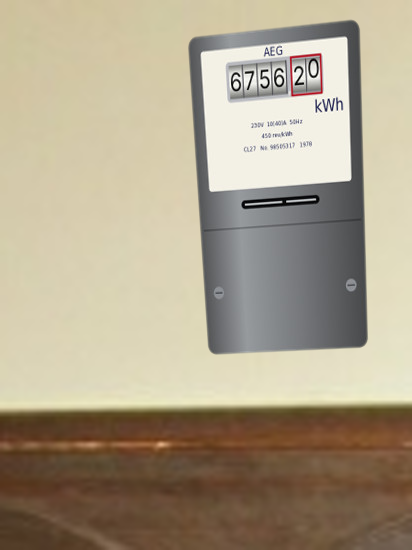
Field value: 6756.20kWh
